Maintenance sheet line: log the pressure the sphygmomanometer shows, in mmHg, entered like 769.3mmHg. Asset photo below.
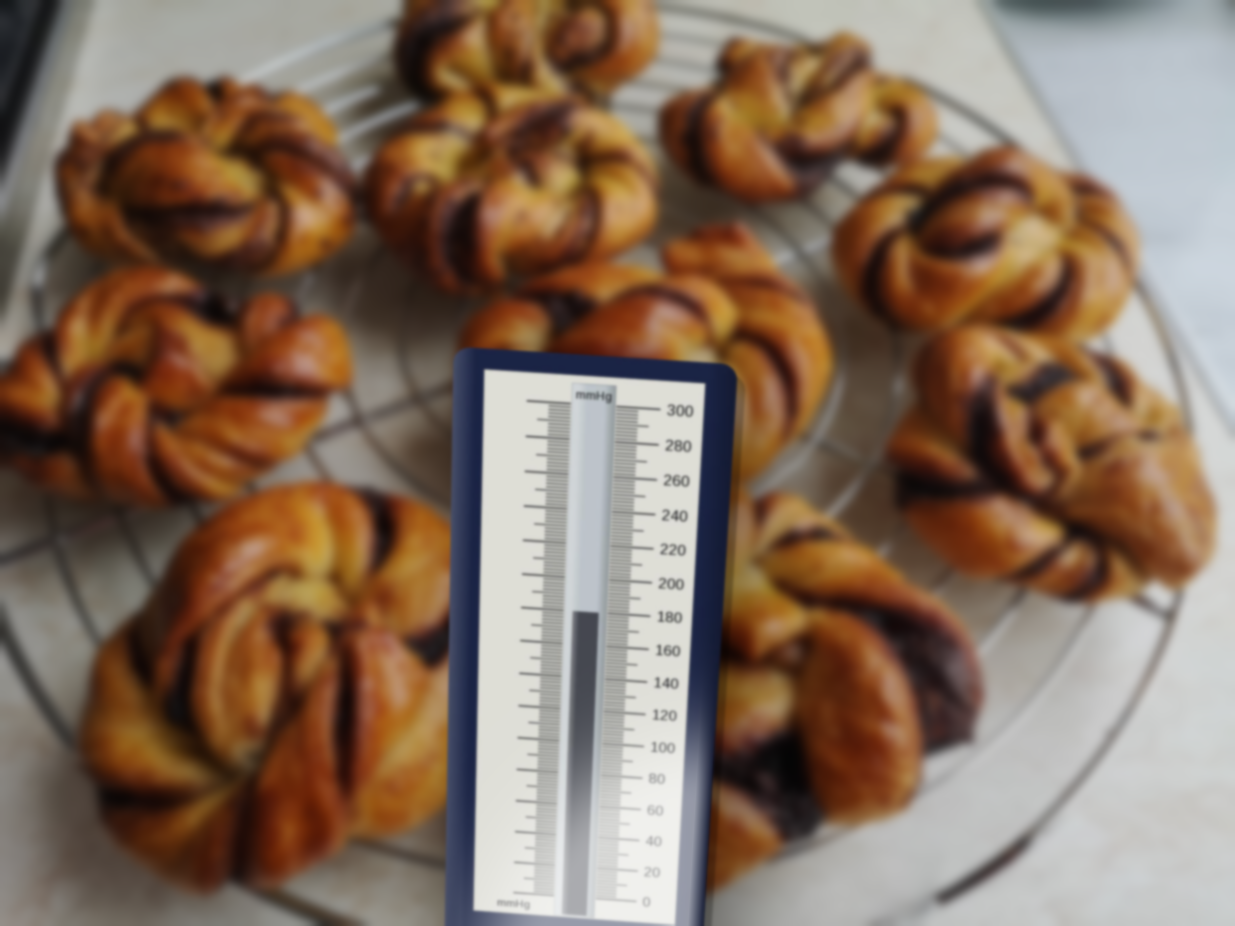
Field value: 180mmHg
